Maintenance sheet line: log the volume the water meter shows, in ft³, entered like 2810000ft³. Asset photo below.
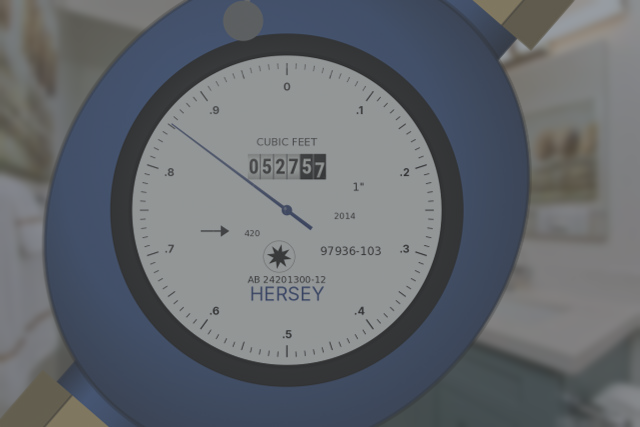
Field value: 52756.85ft³
